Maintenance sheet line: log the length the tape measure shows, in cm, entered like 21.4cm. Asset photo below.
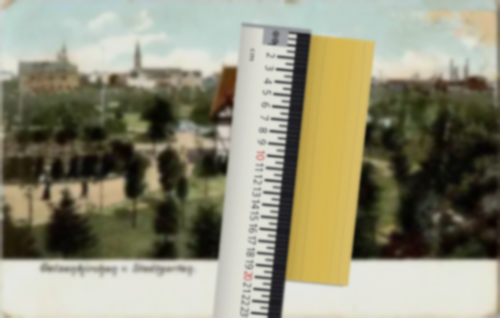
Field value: 20cm
